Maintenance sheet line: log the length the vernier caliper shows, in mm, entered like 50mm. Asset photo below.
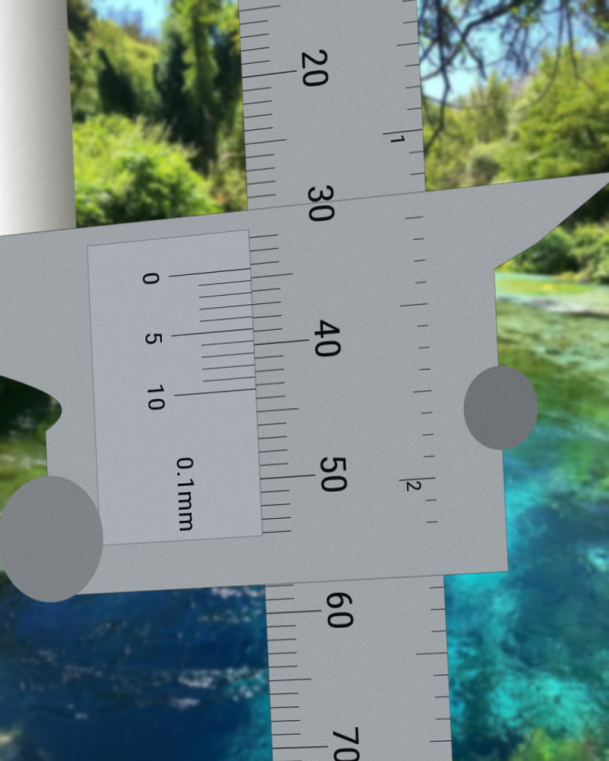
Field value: 34.3mm
